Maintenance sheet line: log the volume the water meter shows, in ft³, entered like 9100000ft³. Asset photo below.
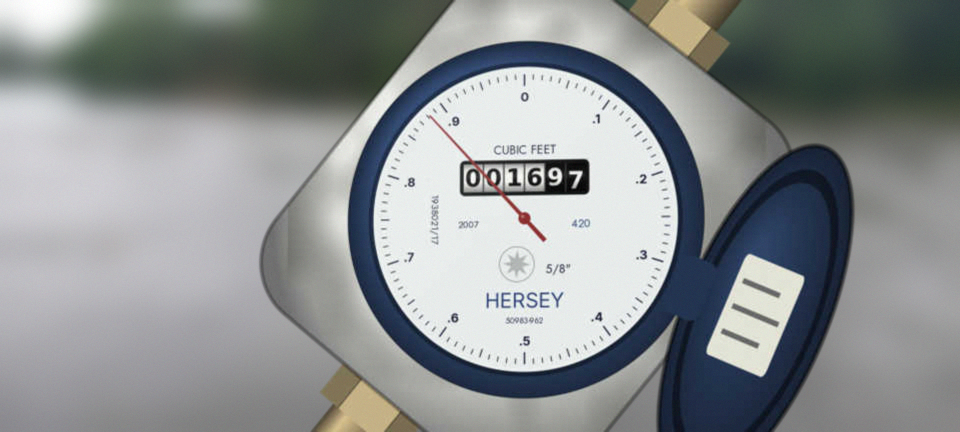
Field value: 1696.88ft³
